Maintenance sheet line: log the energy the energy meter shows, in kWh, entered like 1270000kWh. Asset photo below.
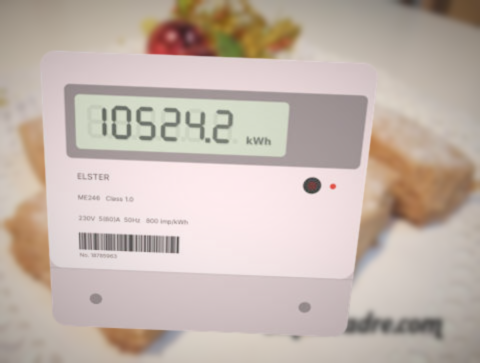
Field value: 10524.2kWh
